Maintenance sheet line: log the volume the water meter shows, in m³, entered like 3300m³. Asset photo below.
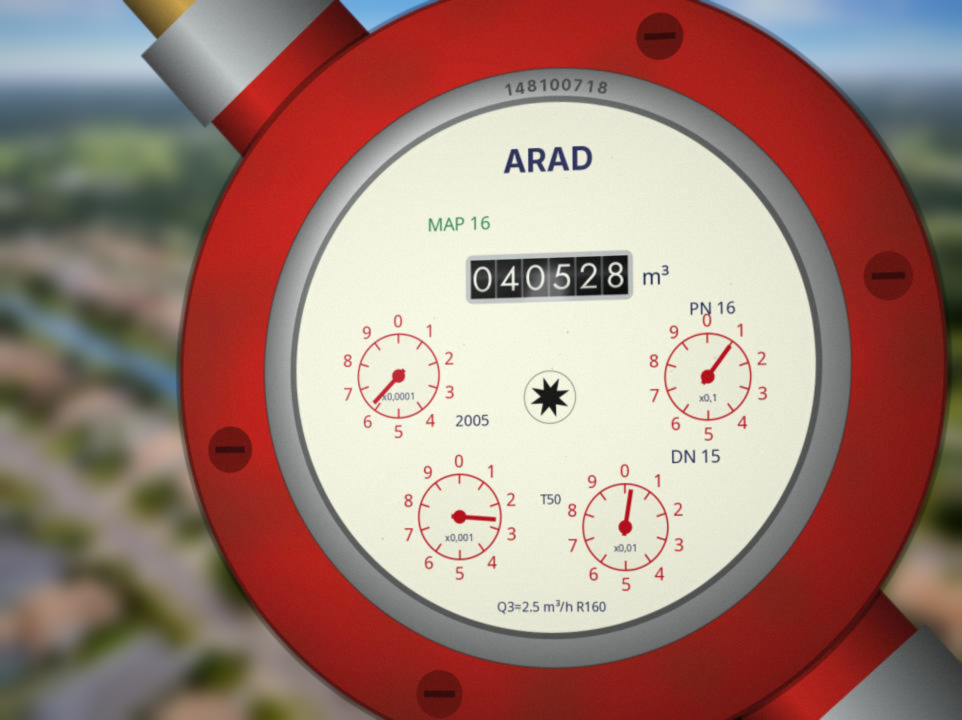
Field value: 40528.1026m³
